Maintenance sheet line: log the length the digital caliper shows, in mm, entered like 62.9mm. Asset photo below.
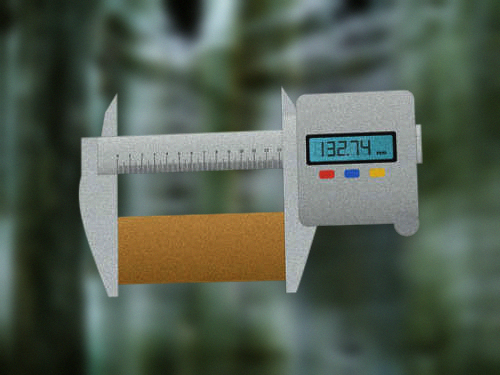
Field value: 132.74mm
